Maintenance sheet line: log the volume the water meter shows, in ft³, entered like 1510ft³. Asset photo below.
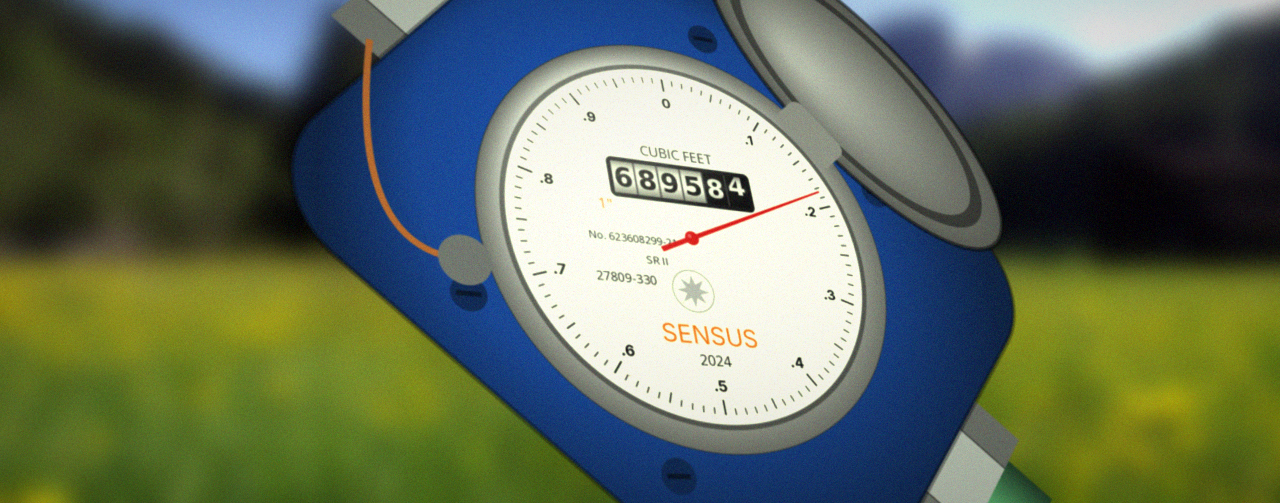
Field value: 689584.18ft³
